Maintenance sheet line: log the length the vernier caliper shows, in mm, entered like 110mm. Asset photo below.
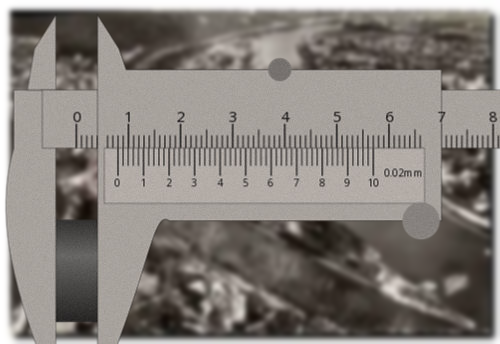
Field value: 8.0mm
